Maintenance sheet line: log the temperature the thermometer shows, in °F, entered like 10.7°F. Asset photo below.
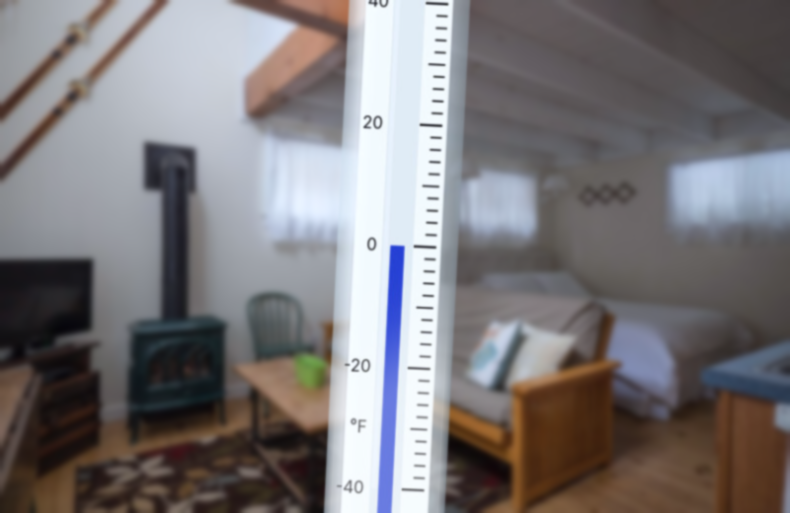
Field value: 0°F
